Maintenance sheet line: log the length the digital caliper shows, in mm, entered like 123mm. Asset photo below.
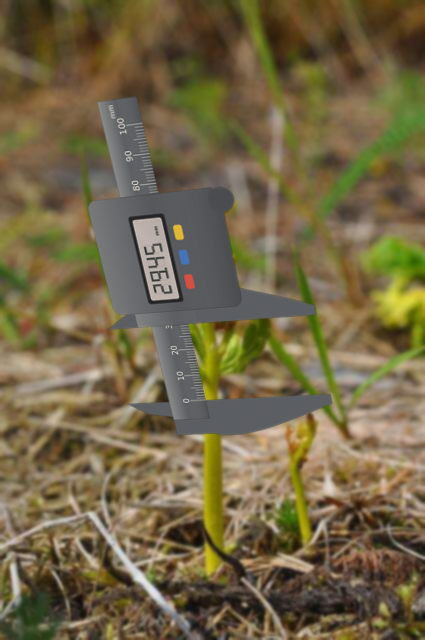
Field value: 29.45mm
